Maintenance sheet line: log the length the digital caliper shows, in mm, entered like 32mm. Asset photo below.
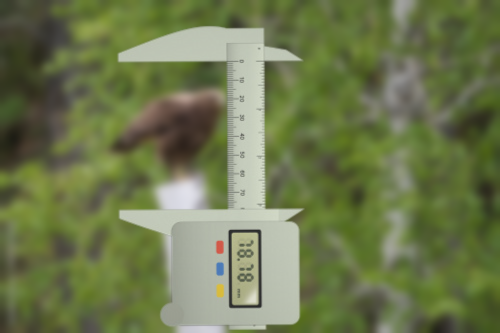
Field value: 78.78mm
